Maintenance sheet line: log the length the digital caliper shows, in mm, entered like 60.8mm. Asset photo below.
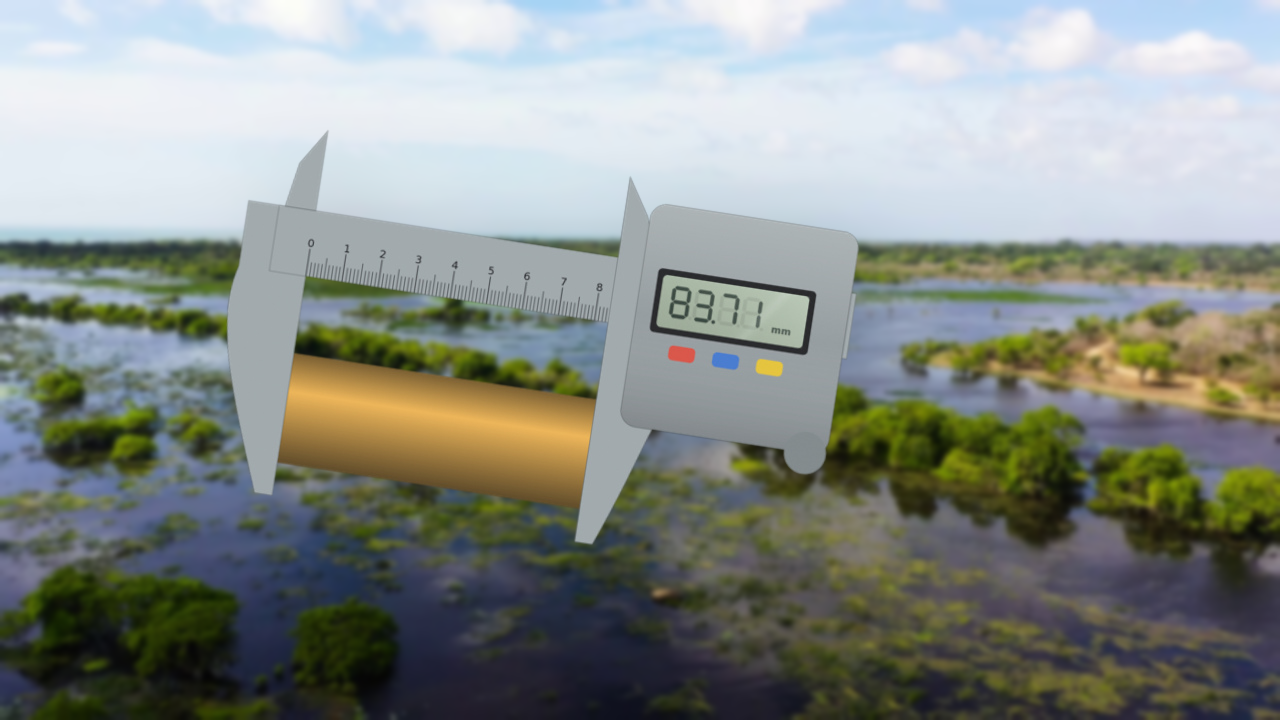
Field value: 83.71mm
